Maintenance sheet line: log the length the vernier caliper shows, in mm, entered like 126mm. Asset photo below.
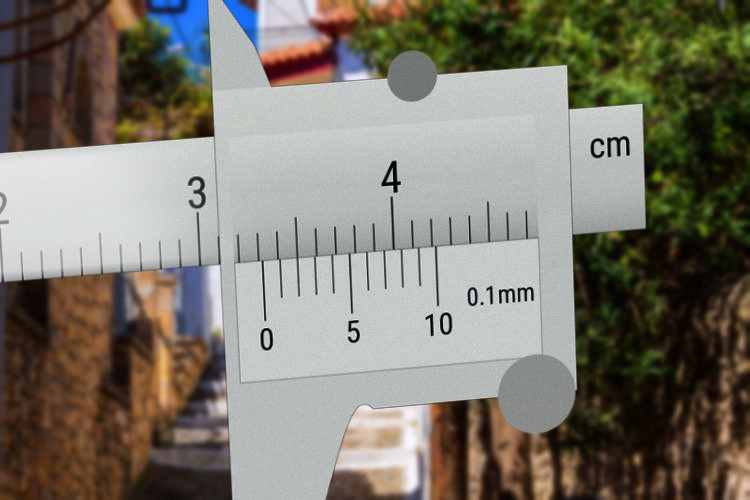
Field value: 33.2mm
